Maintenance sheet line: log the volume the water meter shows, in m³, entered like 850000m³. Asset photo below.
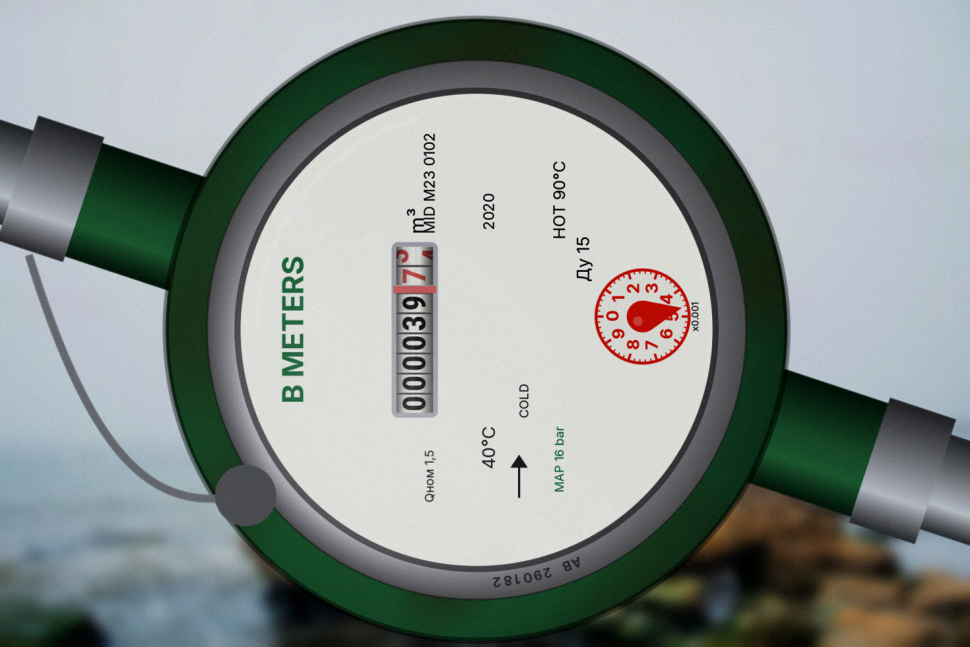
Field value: 39.734m³
